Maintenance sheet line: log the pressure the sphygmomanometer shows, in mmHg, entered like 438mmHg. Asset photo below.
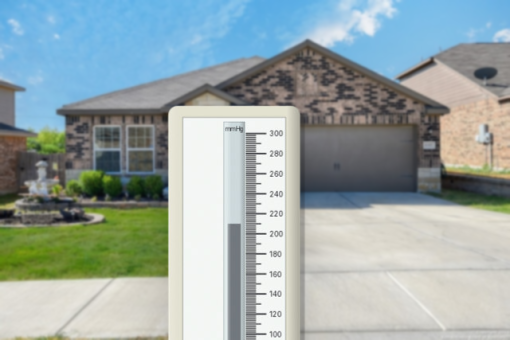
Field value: 210mmHg
